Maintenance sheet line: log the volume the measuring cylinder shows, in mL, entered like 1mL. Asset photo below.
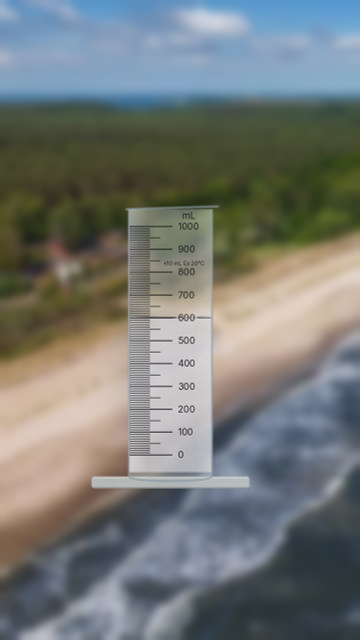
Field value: 600mL
